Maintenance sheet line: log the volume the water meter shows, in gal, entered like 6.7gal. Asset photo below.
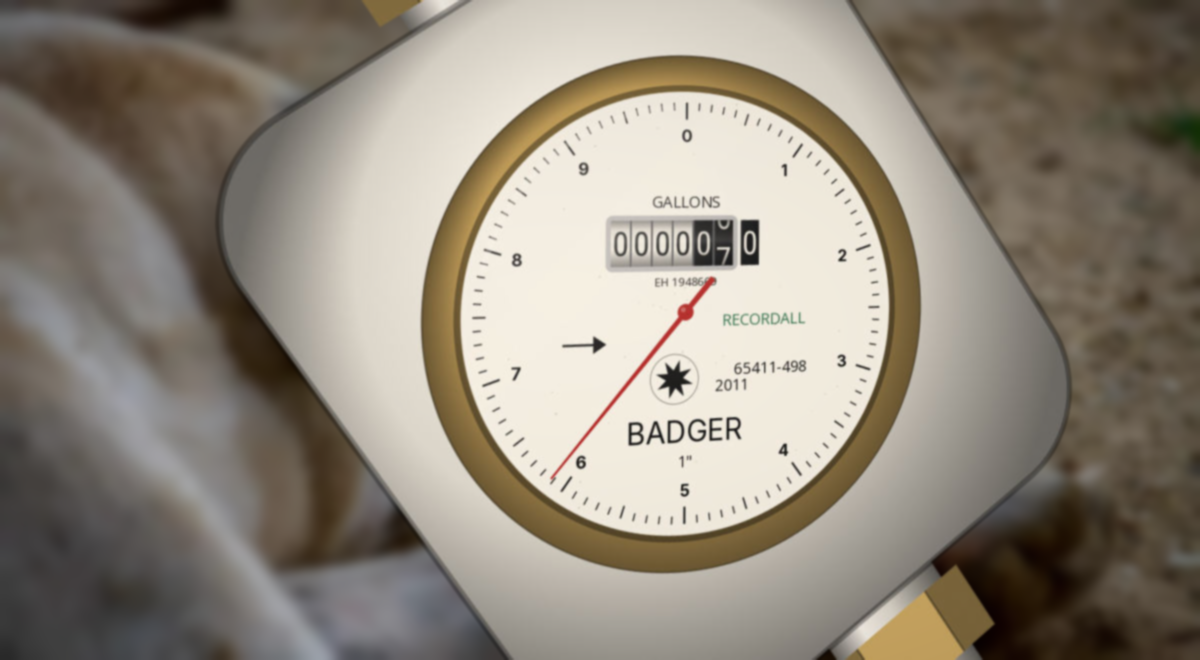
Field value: 66.1gal
